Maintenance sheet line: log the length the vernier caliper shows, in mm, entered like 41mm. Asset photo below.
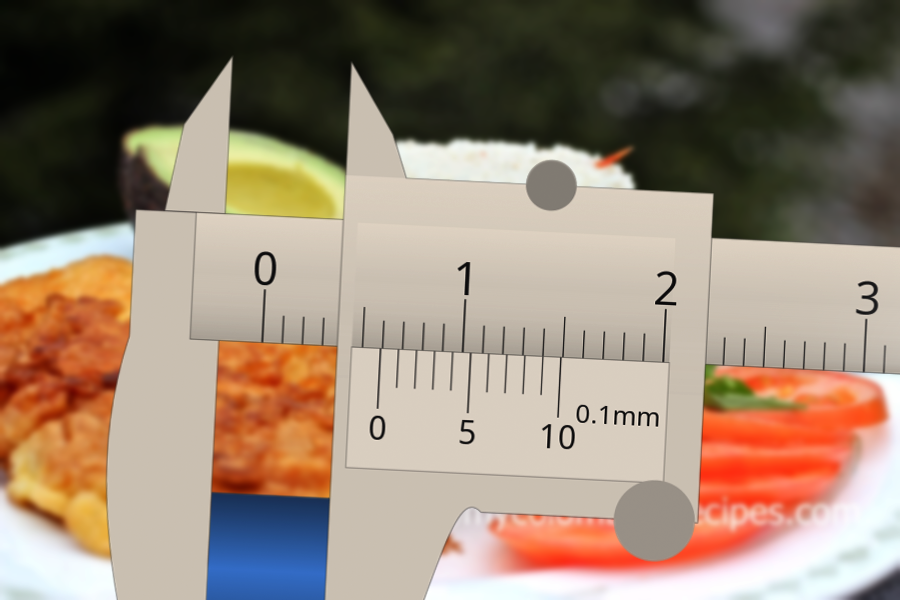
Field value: 5.9mm
